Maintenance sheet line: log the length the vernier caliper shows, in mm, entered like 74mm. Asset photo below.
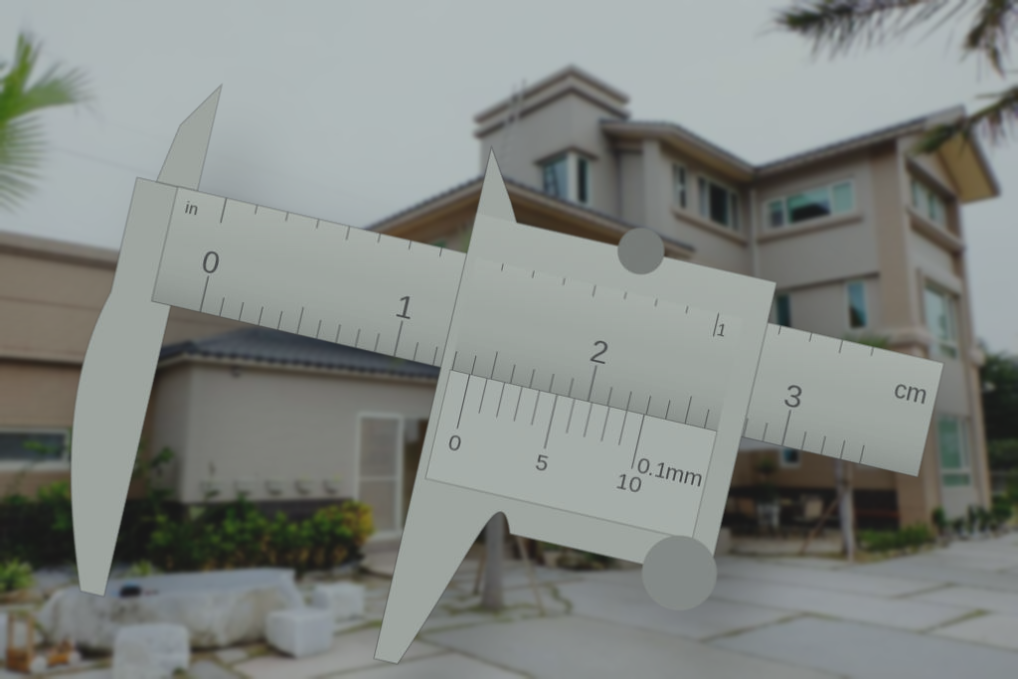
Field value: 13.9mm
